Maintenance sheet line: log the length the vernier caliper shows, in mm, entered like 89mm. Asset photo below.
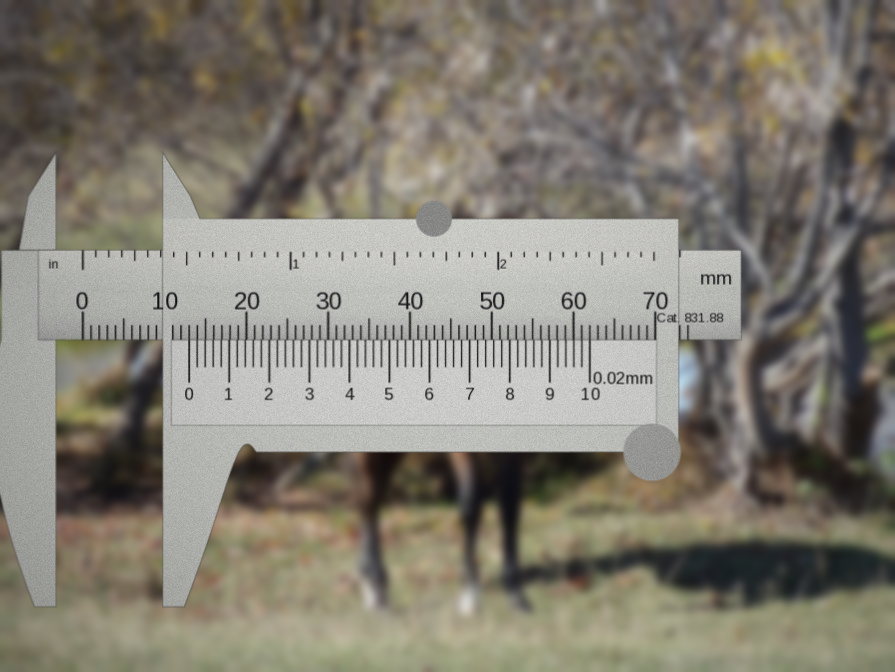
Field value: 13.0mm
